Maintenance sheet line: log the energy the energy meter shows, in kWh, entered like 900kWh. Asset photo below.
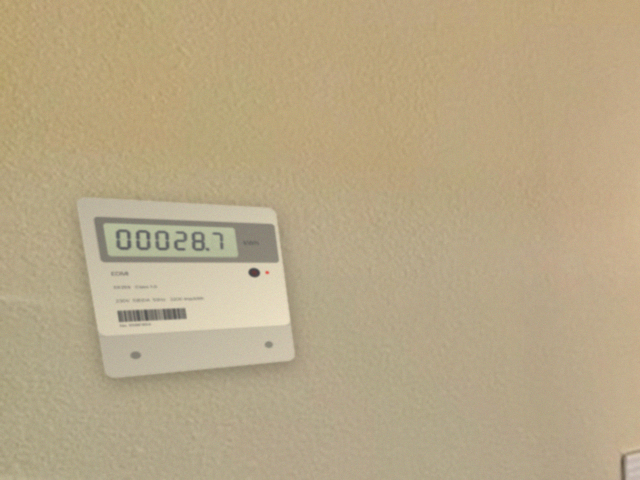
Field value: 28.7kWh
